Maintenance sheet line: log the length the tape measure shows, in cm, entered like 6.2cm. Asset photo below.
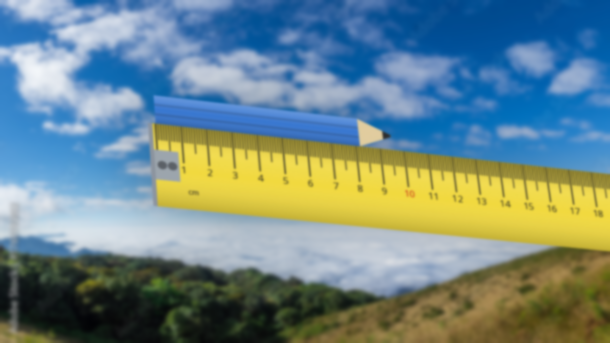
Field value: 9.5cm
